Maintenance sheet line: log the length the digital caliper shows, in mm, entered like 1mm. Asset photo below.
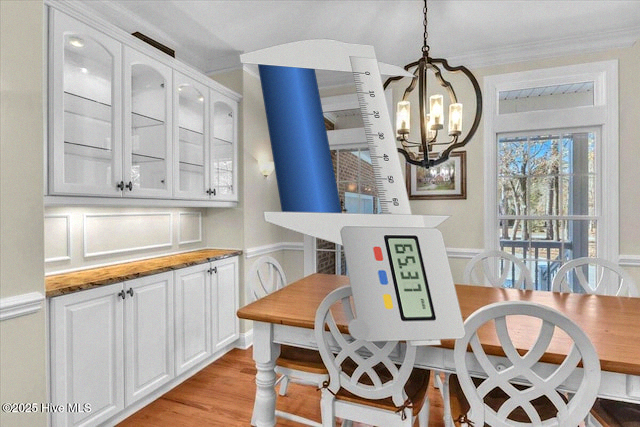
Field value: 65.37mm
